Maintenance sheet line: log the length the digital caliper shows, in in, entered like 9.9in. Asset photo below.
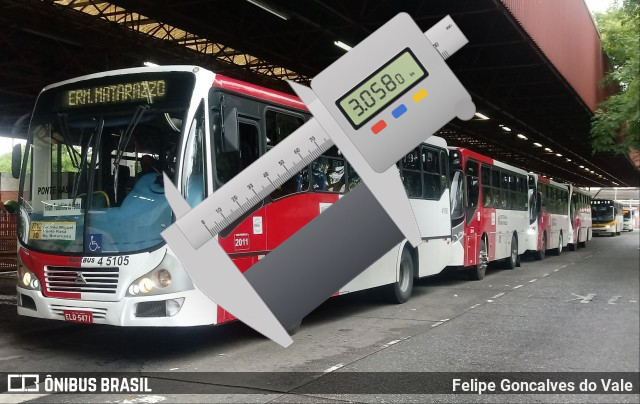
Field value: 3.0580in
